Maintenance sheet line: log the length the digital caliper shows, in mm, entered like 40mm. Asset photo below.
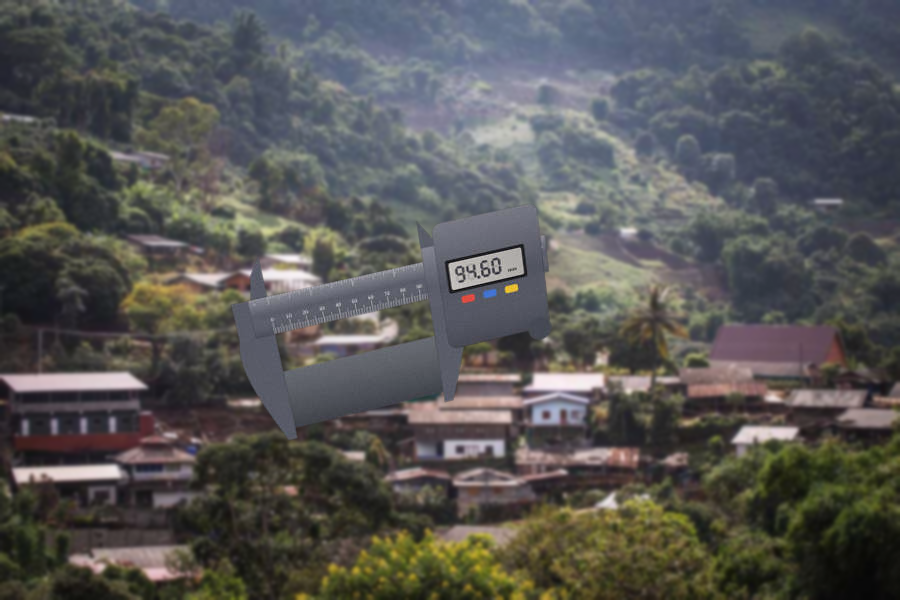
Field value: 94.60mm
